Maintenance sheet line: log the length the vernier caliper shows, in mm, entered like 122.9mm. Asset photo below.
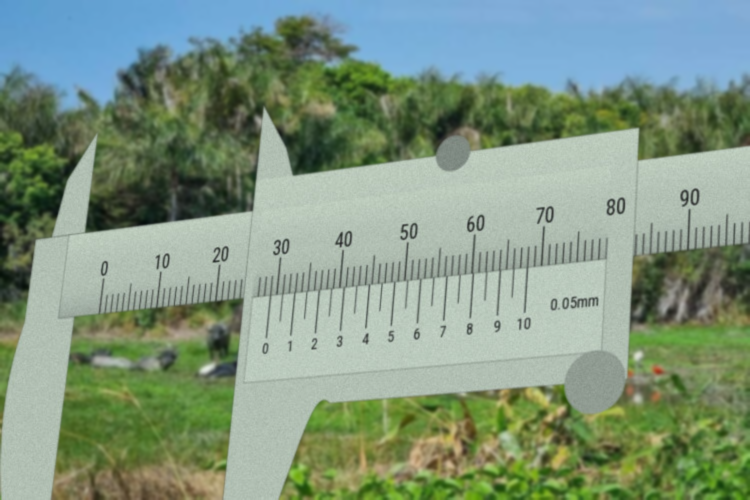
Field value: 29.0mm
